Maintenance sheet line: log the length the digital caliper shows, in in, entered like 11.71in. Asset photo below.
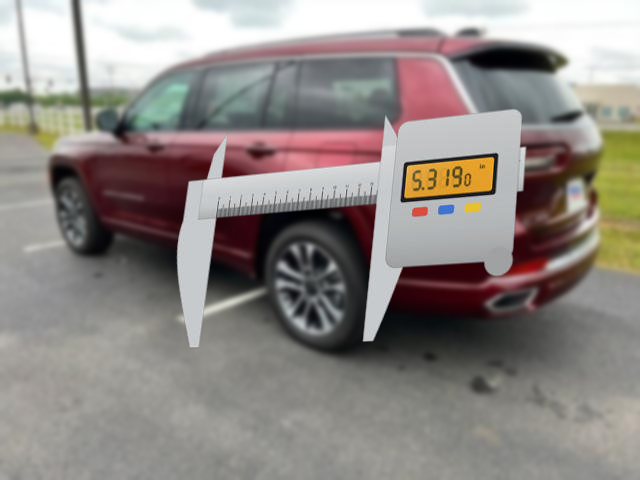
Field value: 5.3190in
